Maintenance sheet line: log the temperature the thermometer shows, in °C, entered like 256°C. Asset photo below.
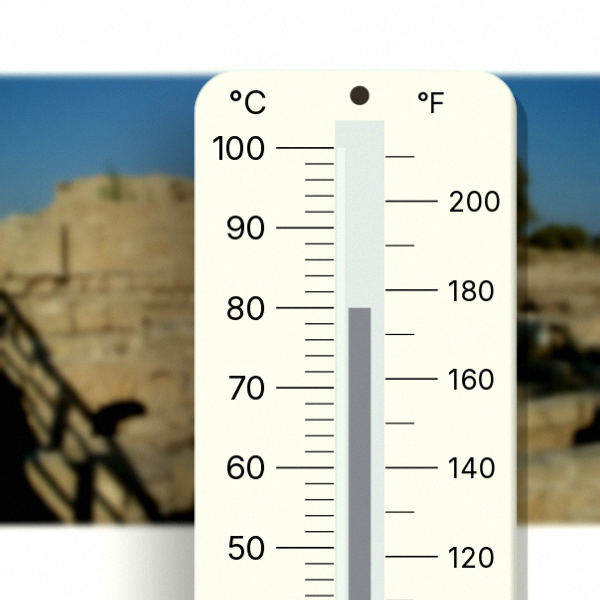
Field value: 80°C
